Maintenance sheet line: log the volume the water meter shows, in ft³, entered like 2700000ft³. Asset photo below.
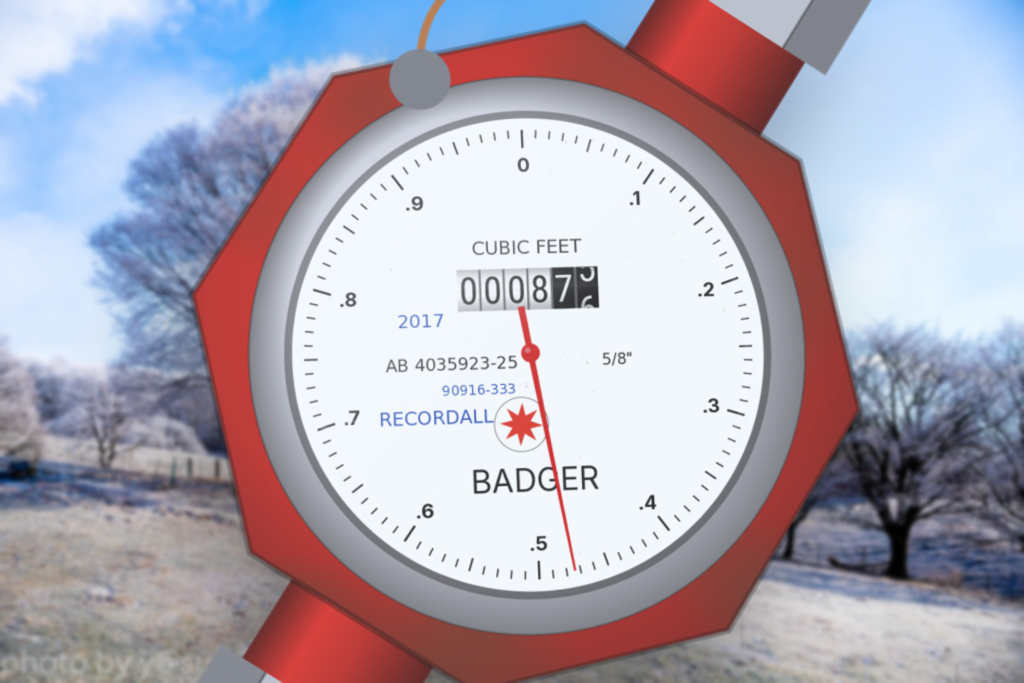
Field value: 875.47ft³
